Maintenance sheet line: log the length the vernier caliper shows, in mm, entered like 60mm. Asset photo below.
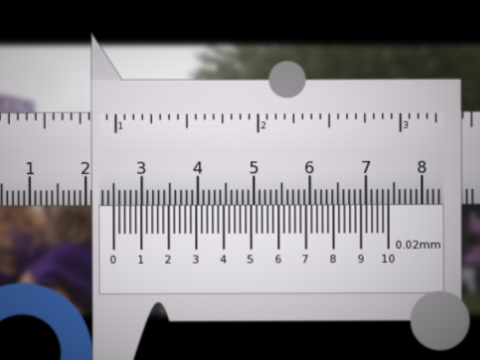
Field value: 25.0mm
